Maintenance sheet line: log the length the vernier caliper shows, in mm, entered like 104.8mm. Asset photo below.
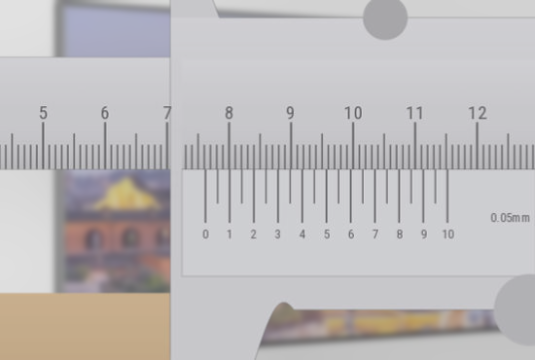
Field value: 76.2mm
